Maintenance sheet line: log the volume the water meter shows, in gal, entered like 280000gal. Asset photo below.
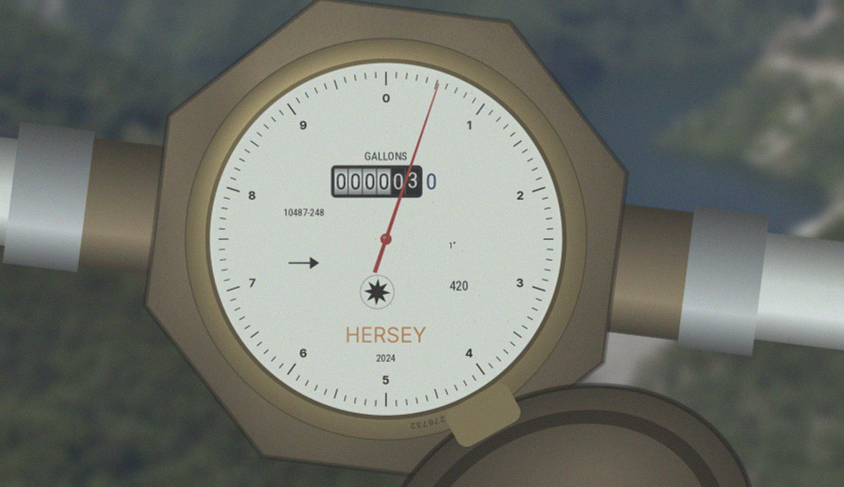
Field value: 30.5gal
